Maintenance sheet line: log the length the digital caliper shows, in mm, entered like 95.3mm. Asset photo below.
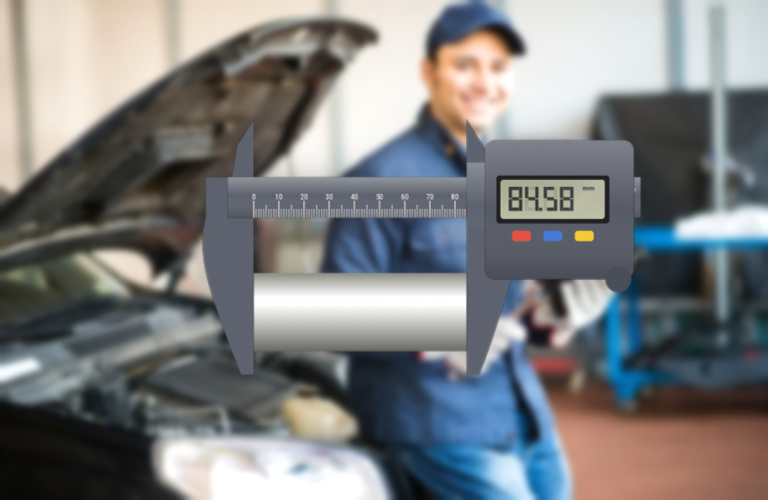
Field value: 84.58mm
